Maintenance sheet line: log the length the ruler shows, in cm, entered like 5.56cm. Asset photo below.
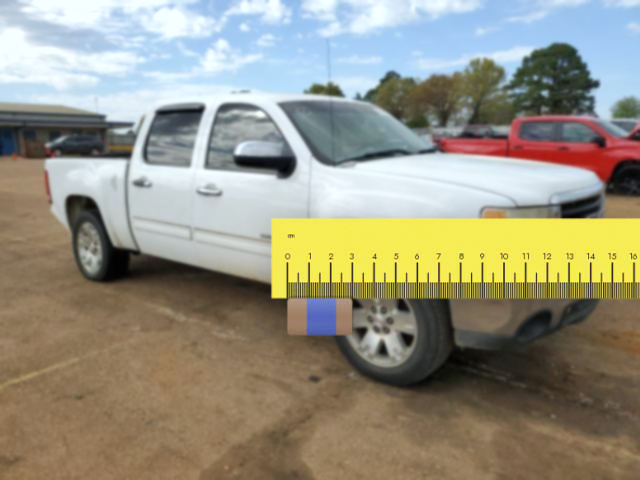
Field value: 3cm
